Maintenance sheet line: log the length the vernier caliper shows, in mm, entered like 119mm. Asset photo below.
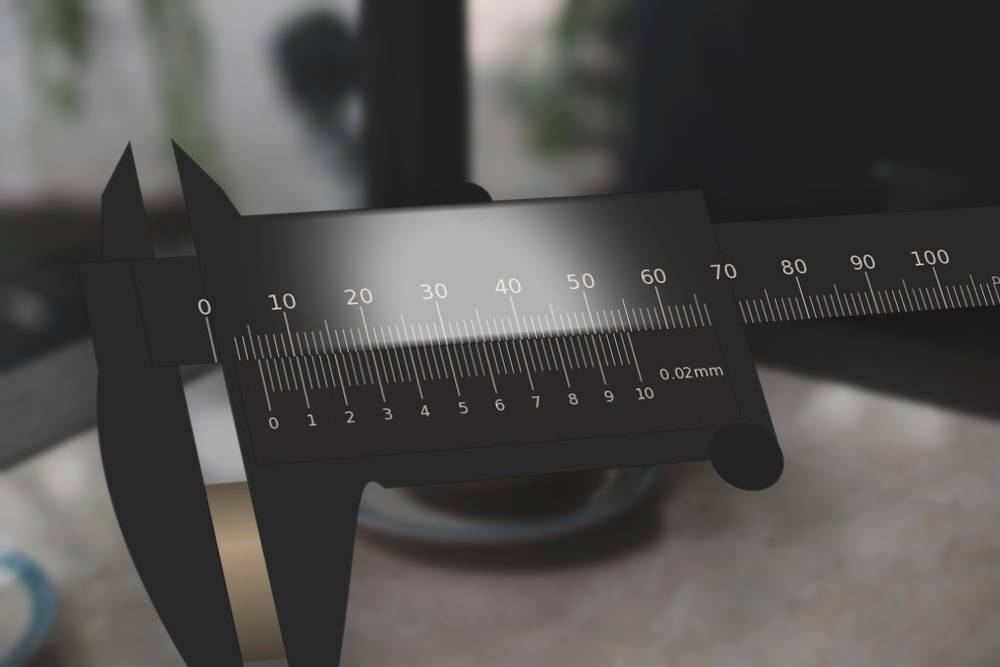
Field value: 5.4mm
